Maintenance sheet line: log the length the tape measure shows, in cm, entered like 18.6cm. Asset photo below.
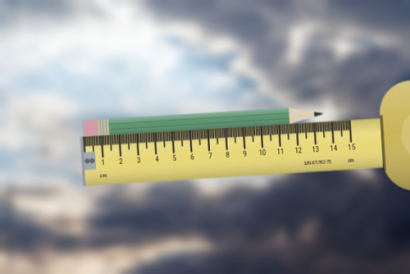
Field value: 13.5cm
